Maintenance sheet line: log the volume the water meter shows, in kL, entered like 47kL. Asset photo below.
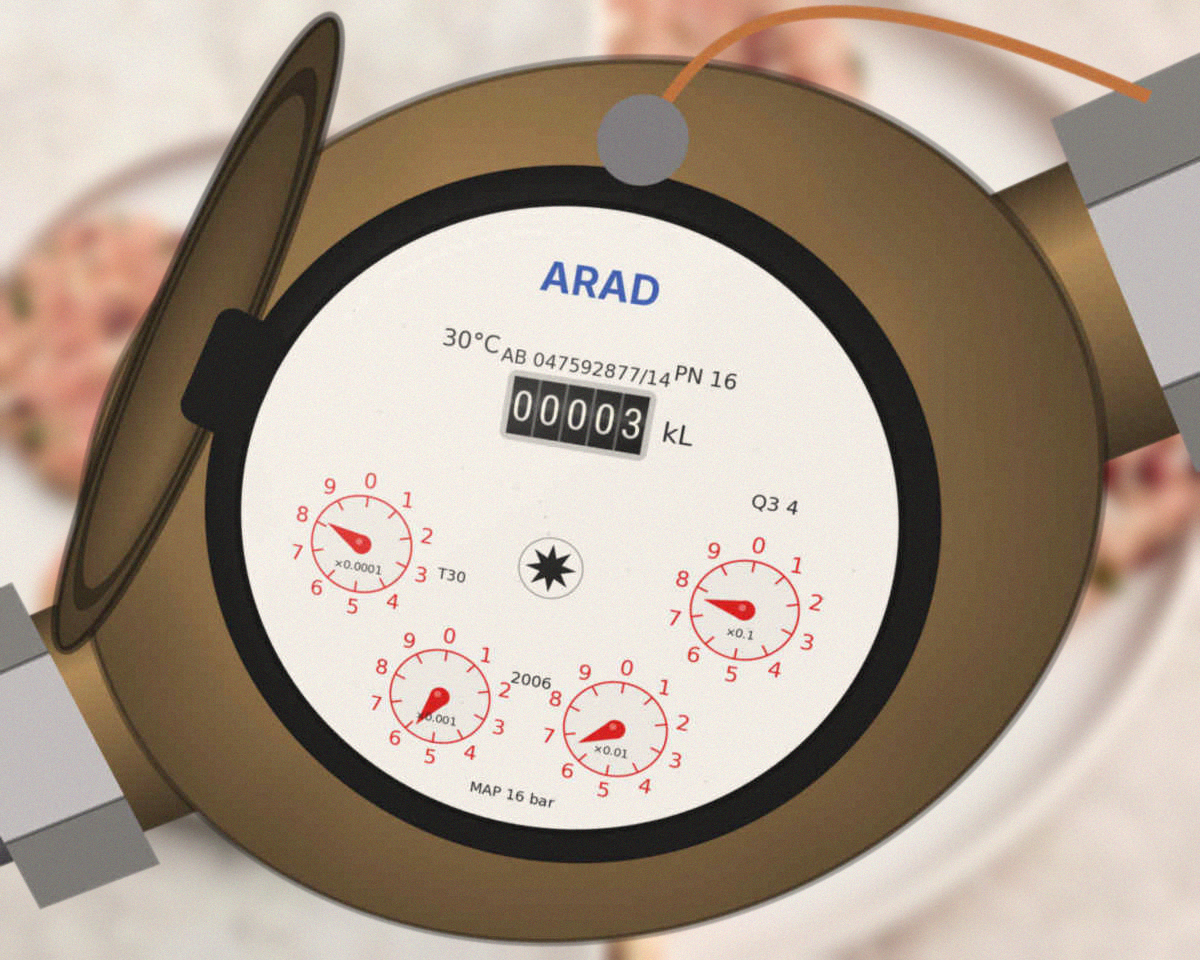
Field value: 3.7658kL
